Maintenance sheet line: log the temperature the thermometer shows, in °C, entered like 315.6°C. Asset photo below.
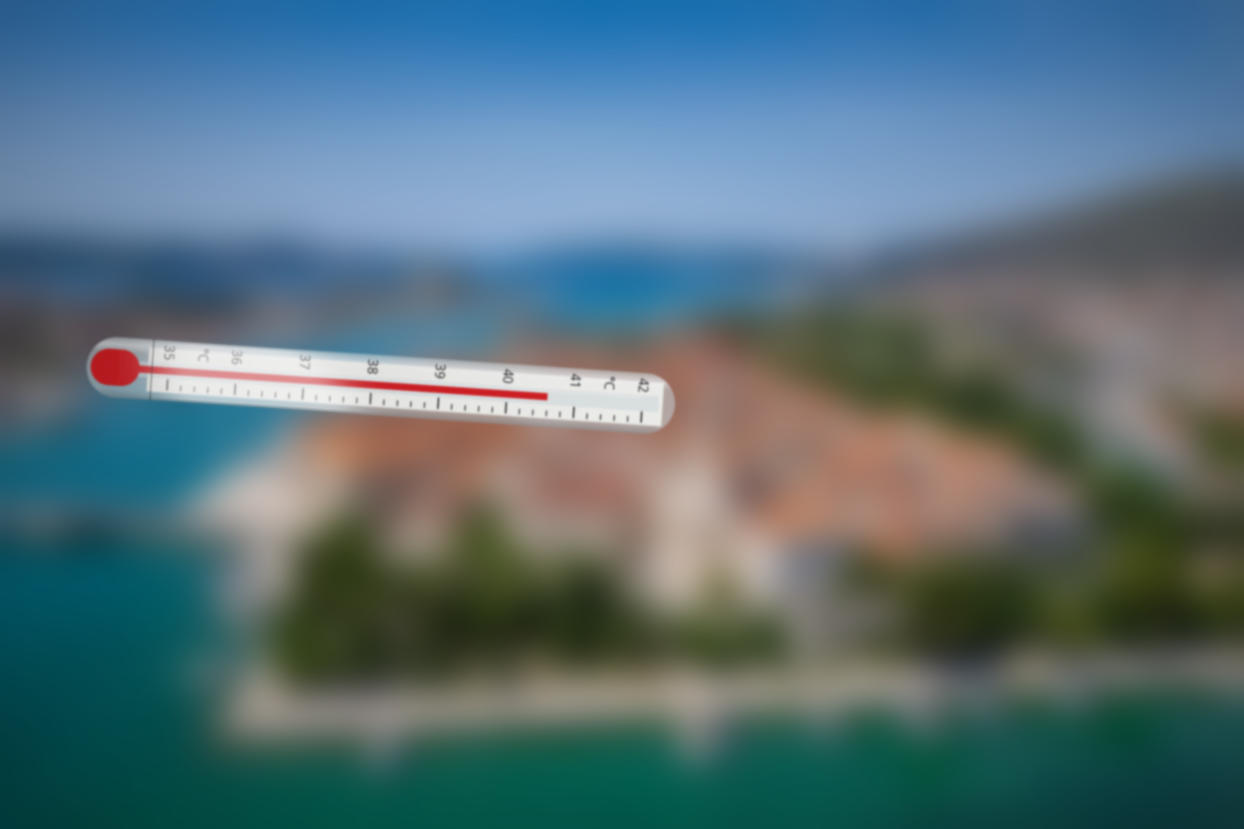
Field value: 40.6°C
